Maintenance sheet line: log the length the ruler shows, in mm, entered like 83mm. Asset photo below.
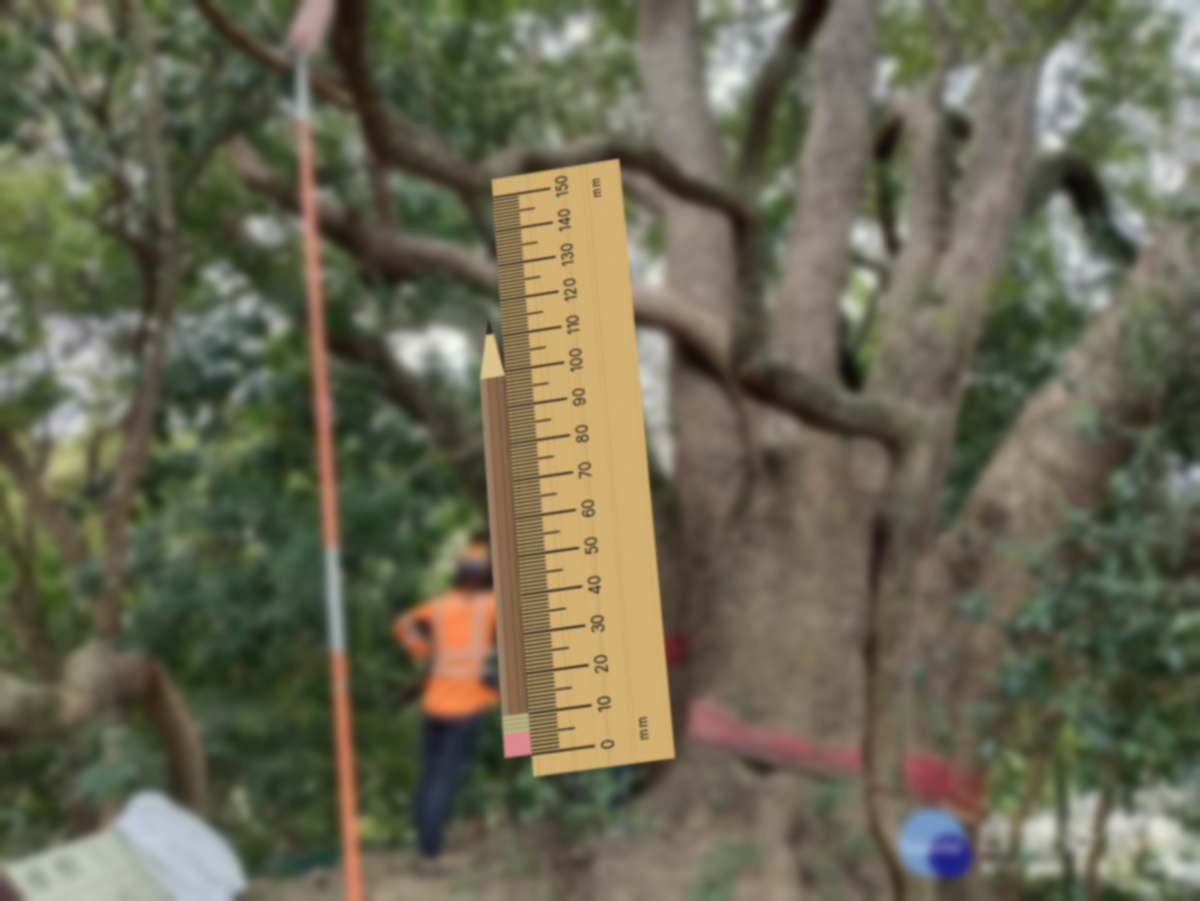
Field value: 115mm
